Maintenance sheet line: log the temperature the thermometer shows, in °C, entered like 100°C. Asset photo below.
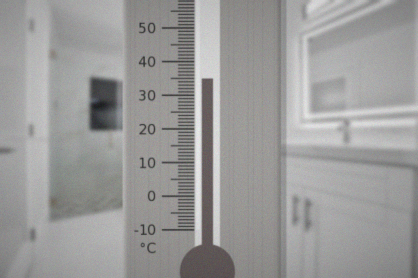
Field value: 35°C
